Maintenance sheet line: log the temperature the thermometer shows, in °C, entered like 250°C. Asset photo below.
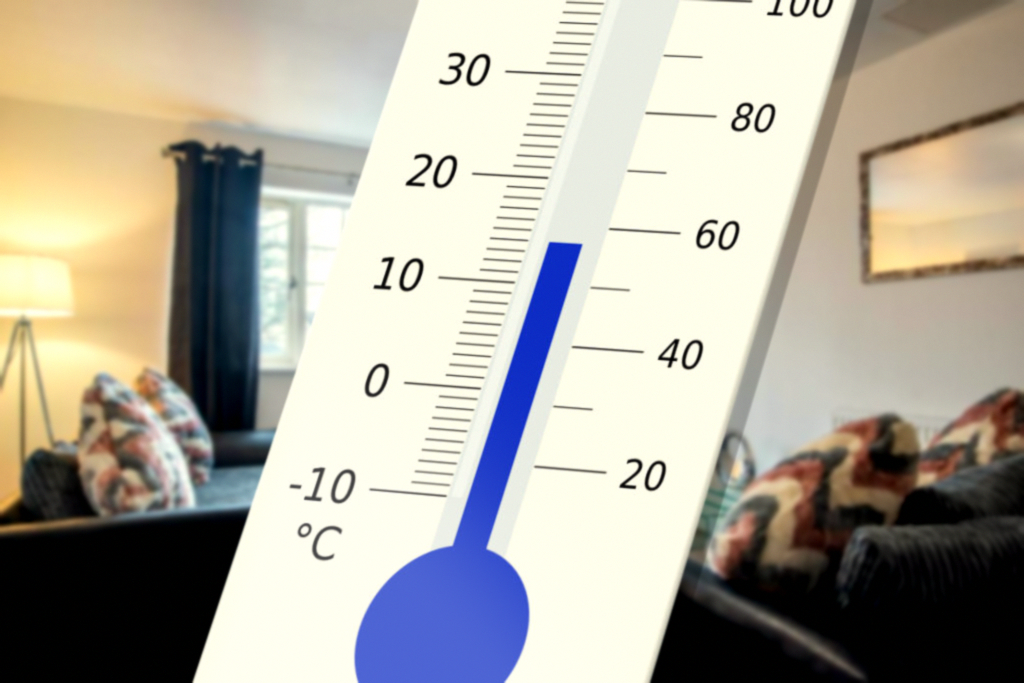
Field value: 14°C
